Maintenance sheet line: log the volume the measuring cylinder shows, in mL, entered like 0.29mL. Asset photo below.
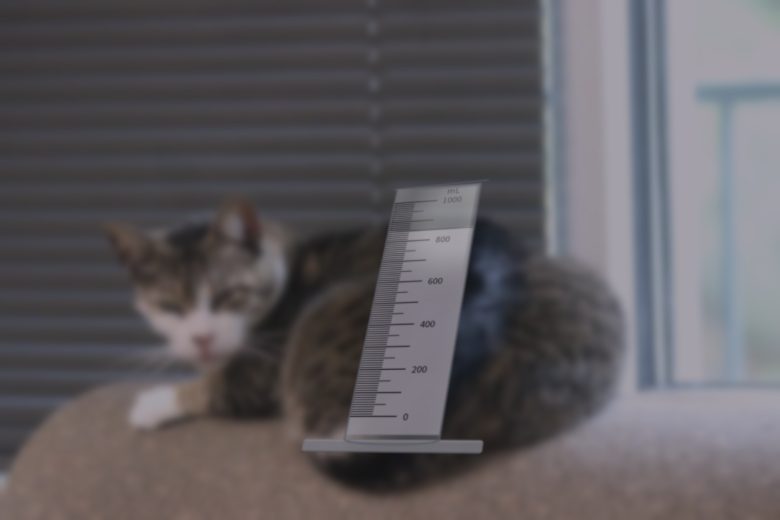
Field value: 850mL
